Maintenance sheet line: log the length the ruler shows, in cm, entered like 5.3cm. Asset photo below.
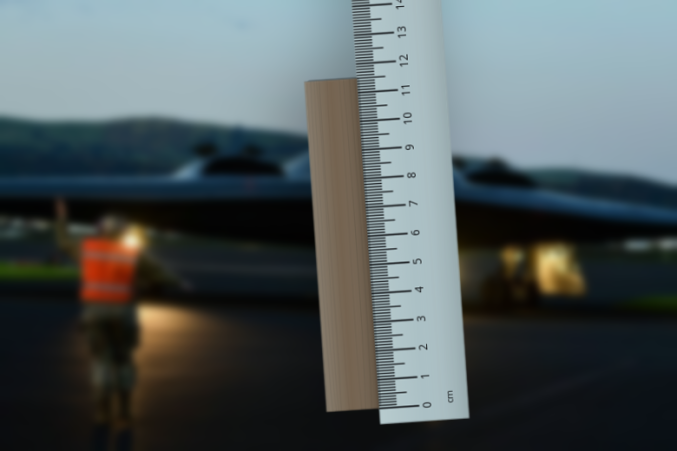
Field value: 11.5cm
